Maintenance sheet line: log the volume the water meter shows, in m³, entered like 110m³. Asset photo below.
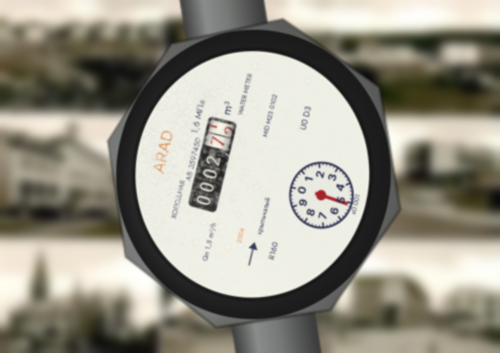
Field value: 2.715m³
